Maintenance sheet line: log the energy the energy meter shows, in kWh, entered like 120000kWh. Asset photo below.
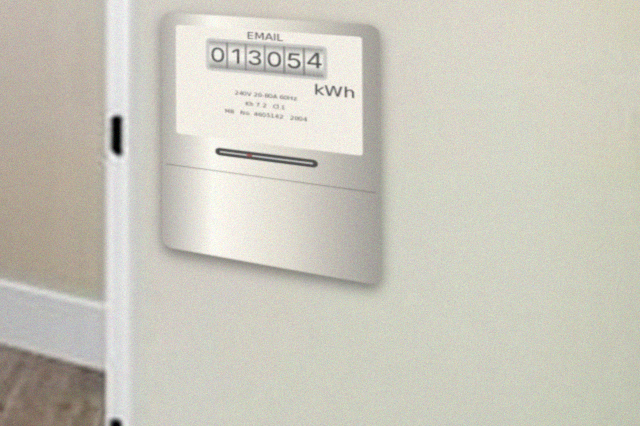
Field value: 13054kWh
